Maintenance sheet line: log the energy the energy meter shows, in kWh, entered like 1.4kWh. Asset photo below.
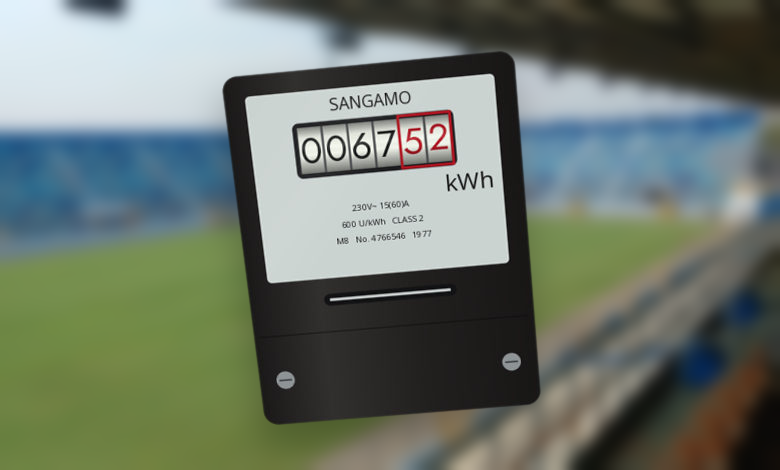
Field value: 67.52kWh
